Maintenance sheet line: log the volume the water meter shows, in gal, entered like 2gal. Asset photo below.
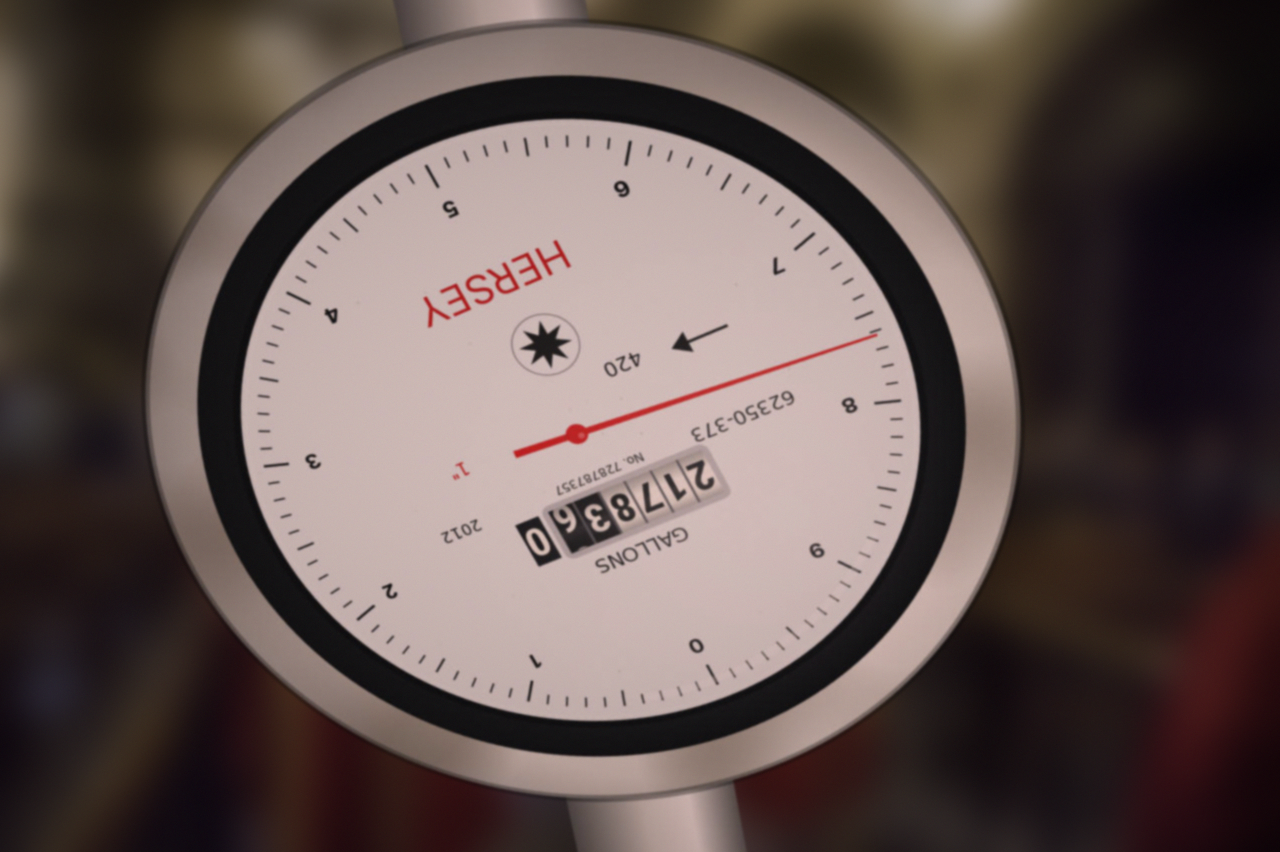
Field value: 2178357.6gal
